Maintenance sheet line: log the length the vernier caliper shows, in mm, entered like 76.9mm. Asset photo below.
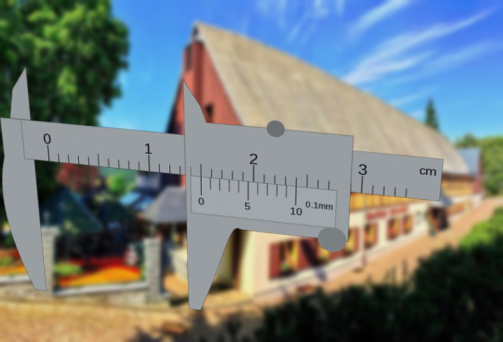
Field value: 15.0mm
